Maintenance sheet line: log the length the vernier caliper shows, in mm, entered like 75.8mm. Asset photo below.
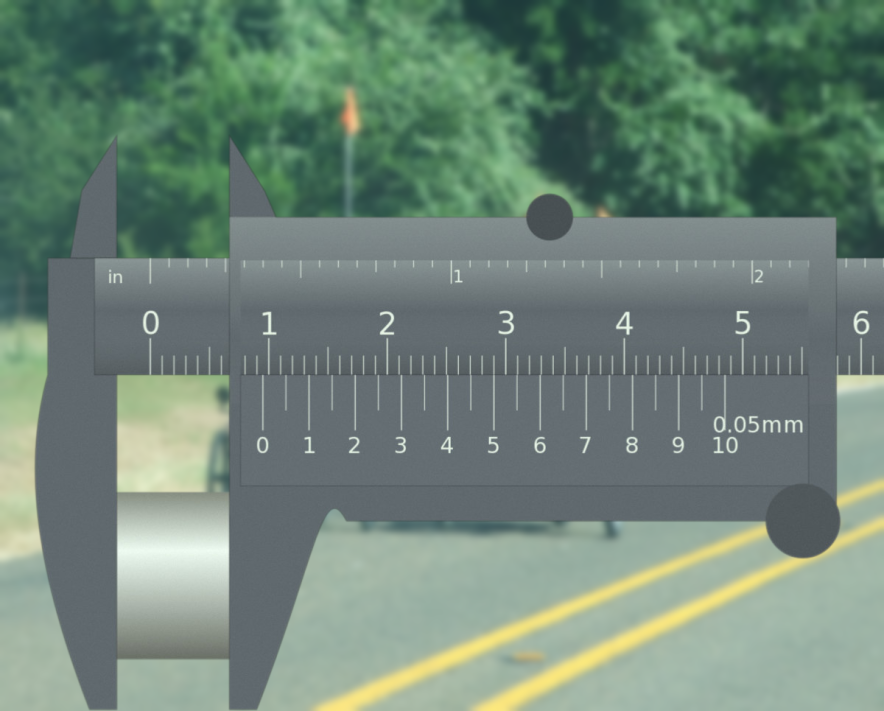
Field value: 9.5mm
